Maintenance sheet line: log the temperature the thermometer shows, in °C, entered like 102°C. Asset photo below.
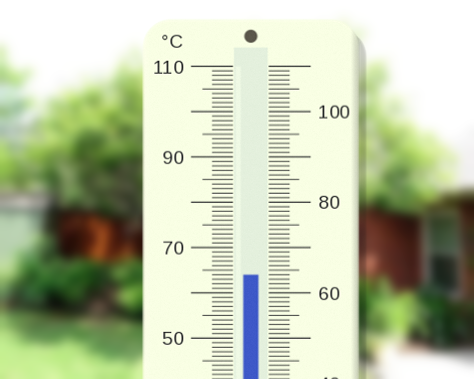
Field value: 64°C
